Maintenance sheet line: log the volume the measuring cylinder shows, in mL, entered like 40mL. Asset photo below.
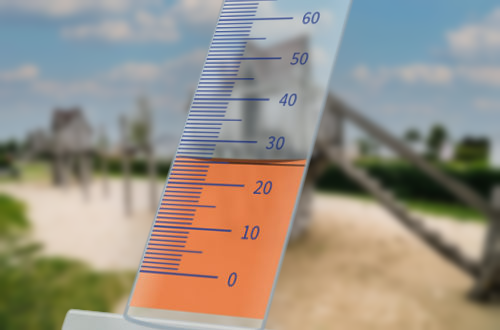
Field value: 25mL
